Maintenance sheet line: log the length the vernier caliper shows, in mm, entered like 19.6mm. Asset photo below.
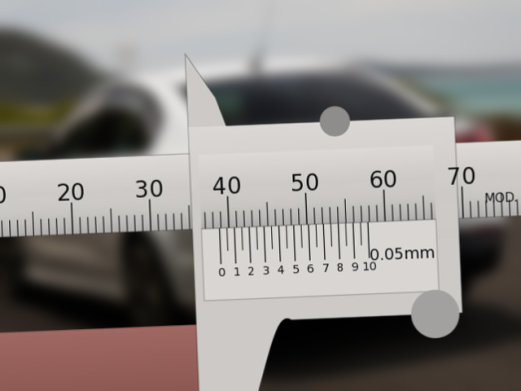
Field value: 38.8mm
